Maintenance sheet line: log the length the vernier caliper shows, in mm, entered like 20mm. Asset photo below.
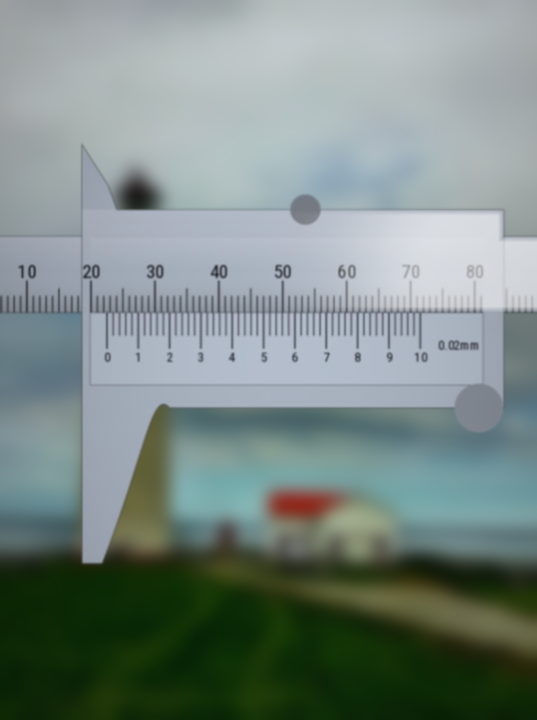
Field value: 22.5mm
